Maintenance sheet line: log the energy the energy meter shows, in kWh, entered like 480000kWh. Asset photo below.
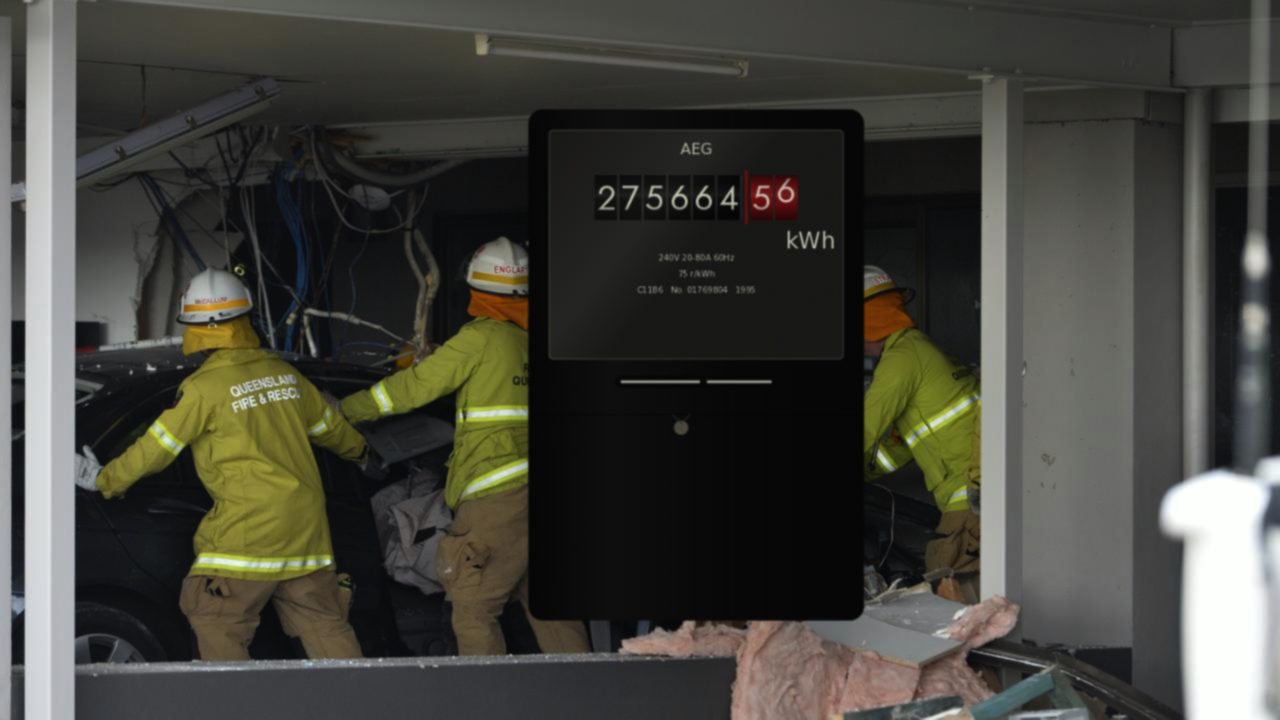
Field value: 275664.56kWh
